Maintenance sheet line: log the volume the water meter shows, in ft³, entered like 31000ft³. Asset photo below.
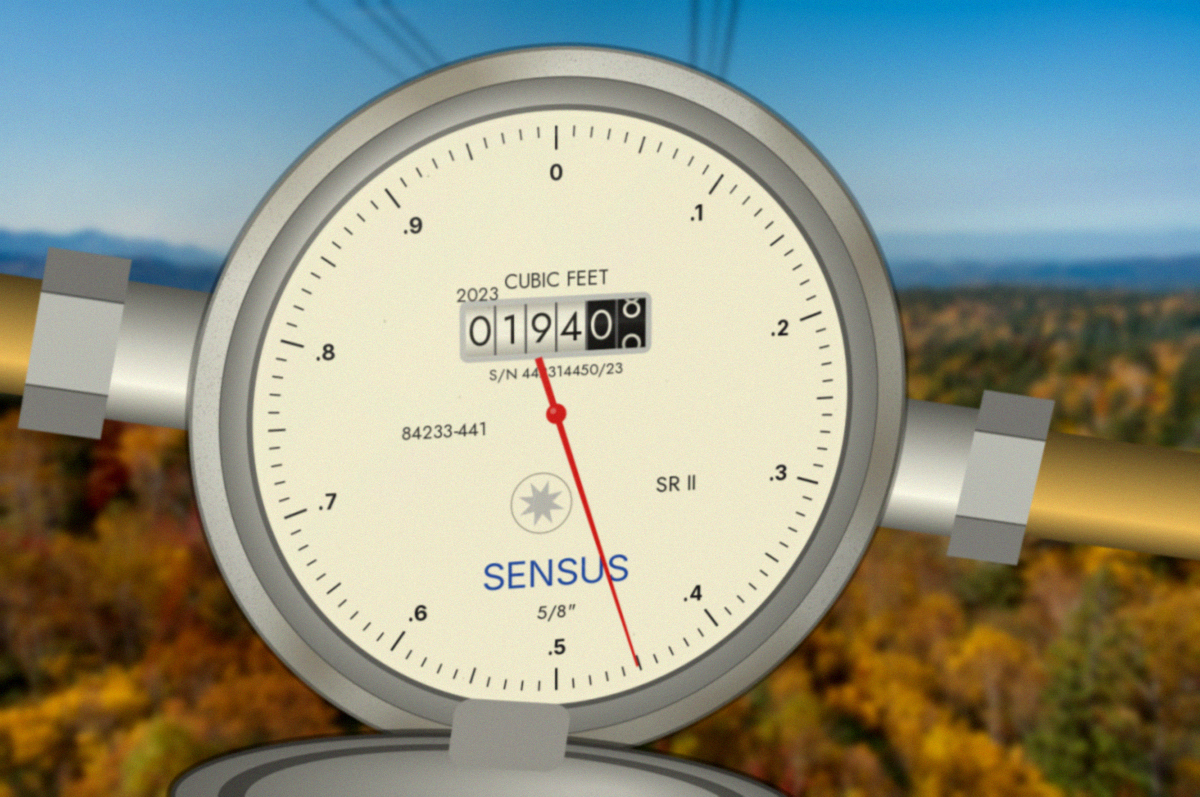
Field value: 19408.45ft³
